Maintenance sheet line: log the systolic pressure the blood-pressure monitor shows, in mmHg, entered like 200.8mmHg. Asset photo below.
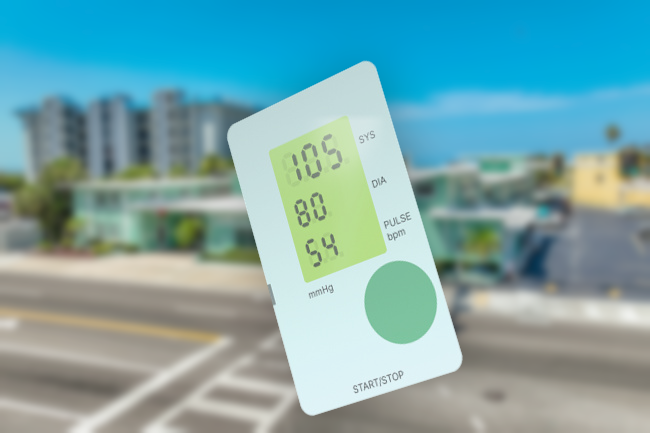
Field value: 105mmHg
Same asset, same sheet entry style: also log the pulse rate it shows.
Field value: 54bpm
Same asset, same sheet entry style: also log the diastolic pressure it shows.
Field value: 80mmHg
